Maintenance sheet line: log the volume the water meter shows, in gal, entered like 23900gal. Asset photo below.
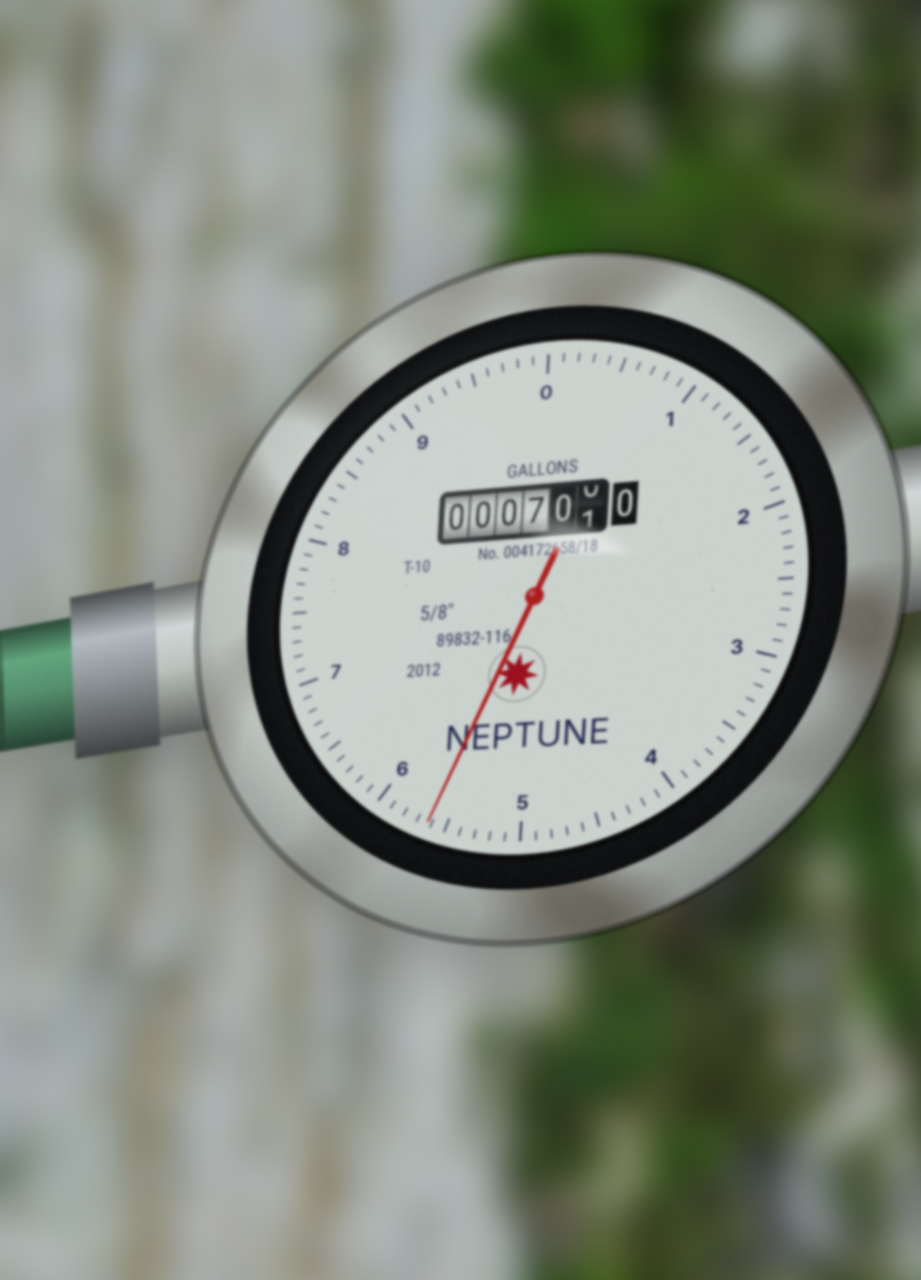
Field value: 7005.6gal
